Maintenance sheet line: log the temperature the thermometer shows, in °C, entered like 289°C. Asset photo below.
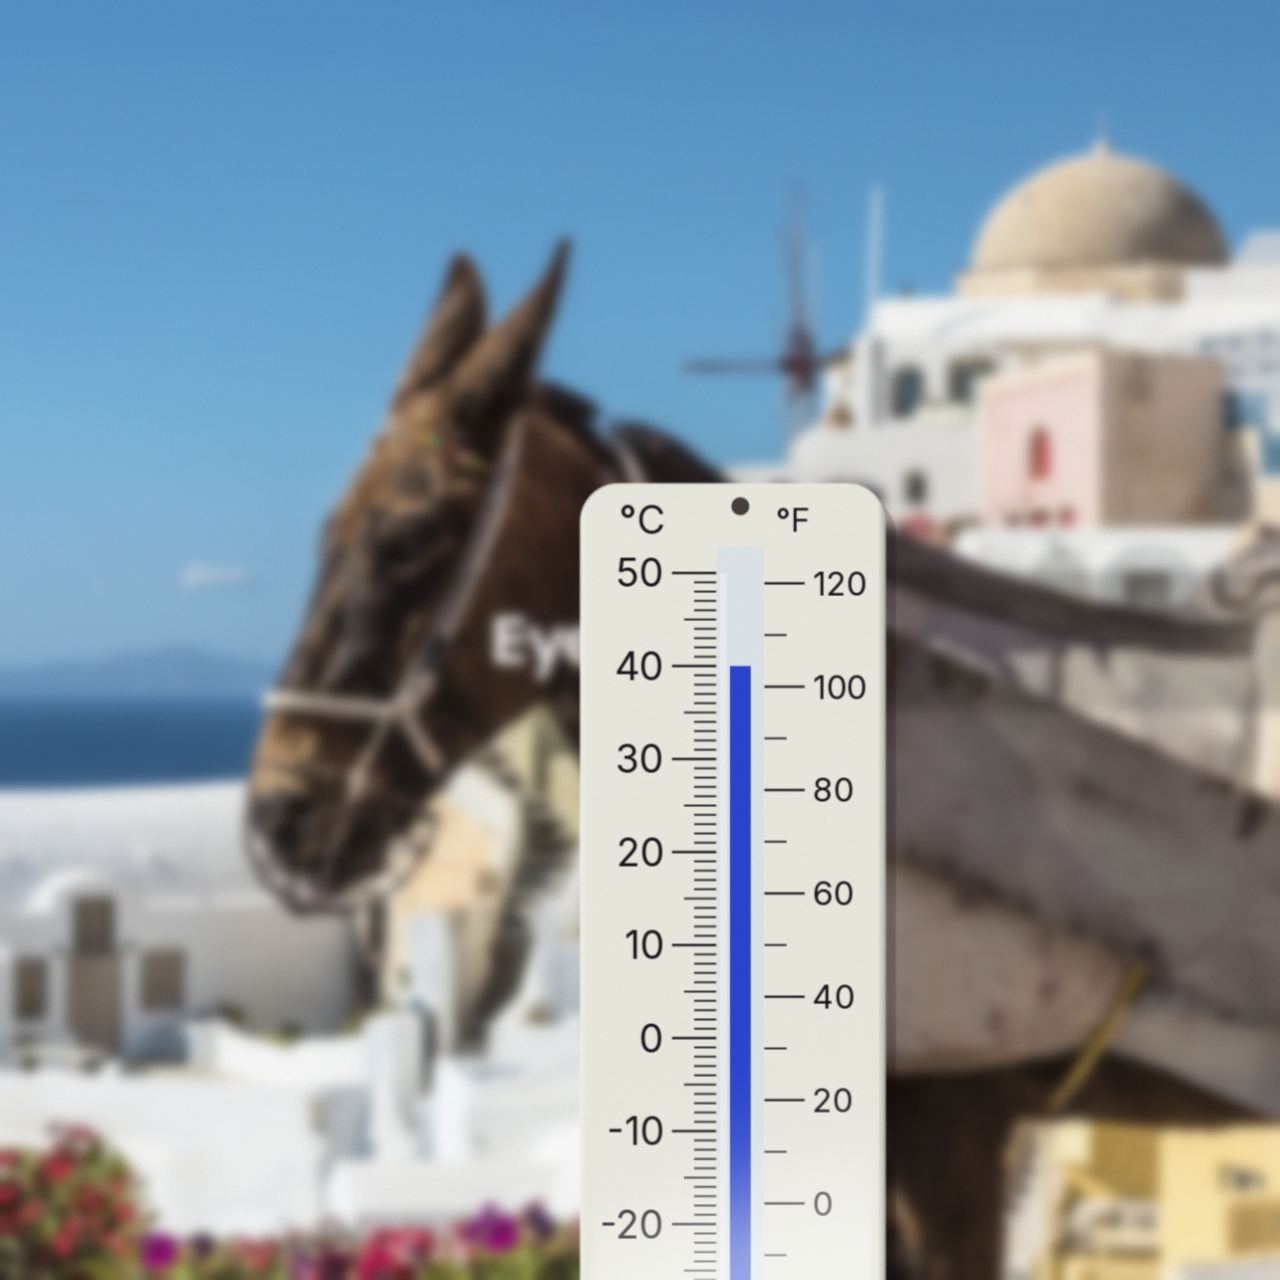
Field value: 40°C
